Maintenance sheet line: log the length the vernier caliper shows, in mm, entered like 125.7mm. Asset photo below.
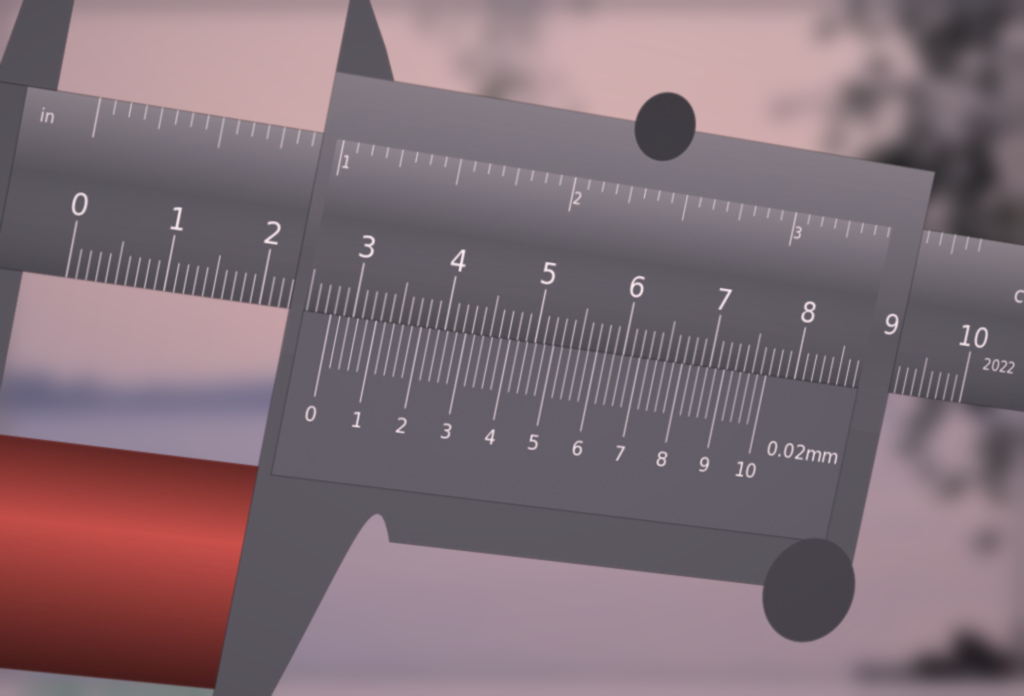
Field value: 27.6mm
